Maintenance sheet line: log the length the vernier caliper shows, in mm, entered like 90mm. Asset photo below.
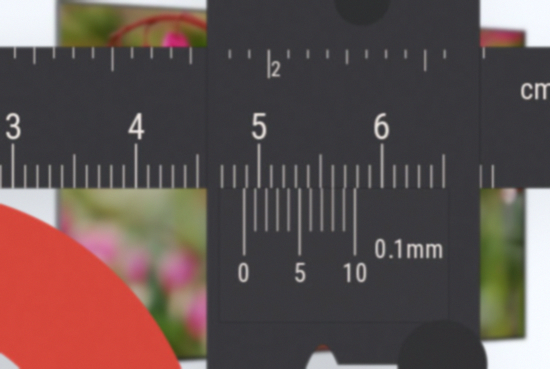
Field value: 48.8mm
